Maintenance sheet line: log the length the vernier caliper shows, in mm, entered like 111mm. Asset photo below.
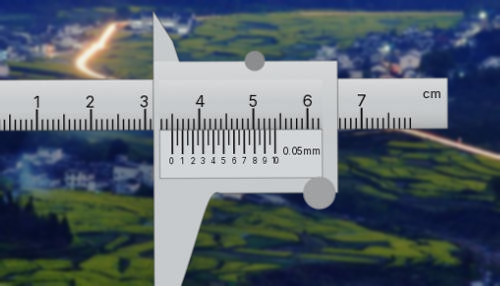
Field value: 35.0mm
